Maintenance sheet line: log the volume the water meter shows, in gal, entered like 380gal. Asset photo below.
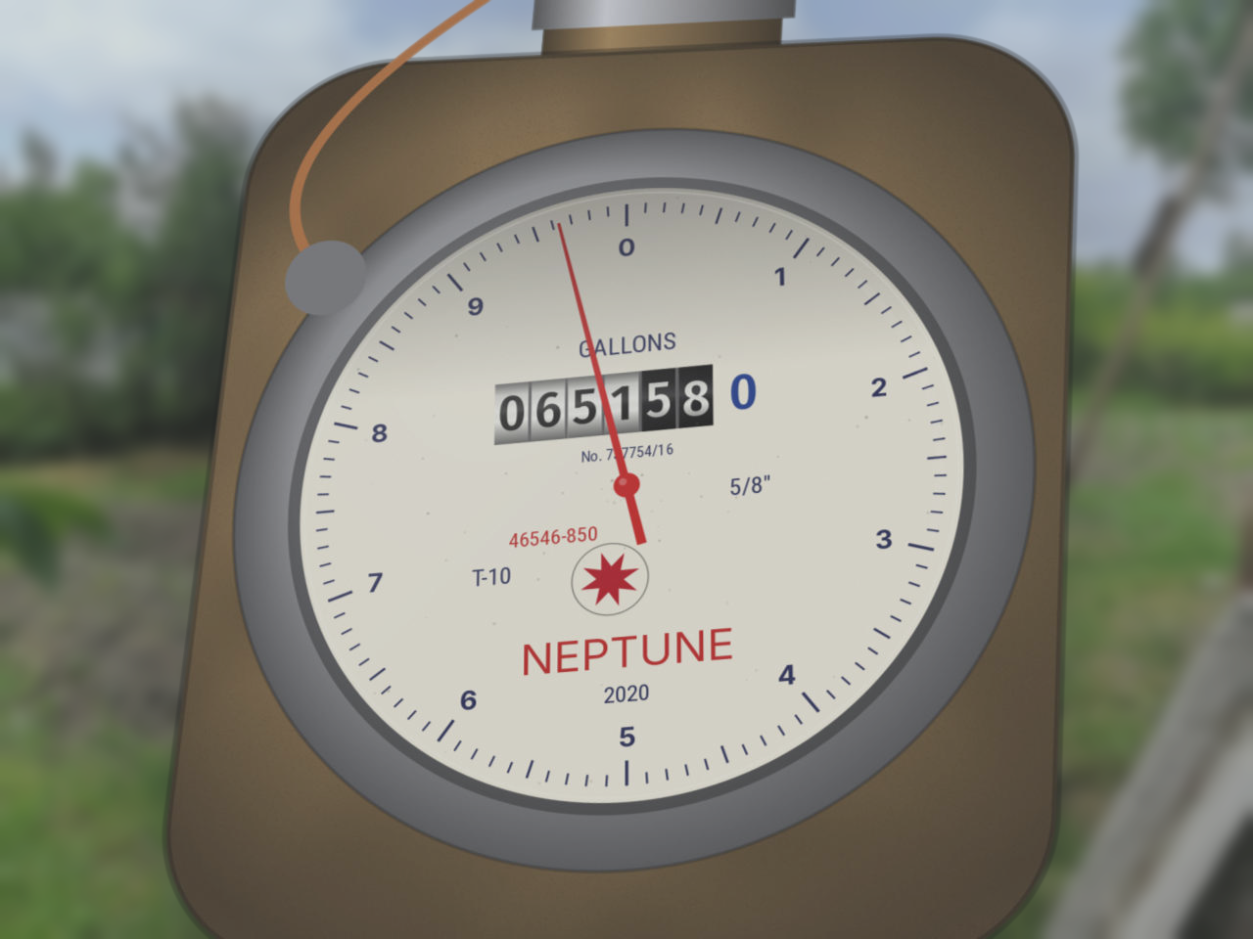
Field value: 651579.6gal
